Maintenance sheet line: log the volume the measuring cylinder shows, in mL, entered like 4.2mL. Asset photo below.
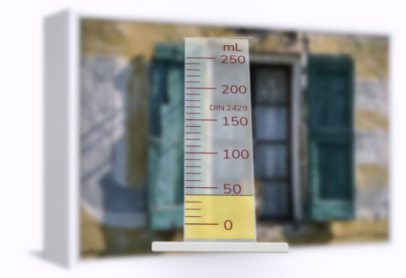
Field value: 40mL
